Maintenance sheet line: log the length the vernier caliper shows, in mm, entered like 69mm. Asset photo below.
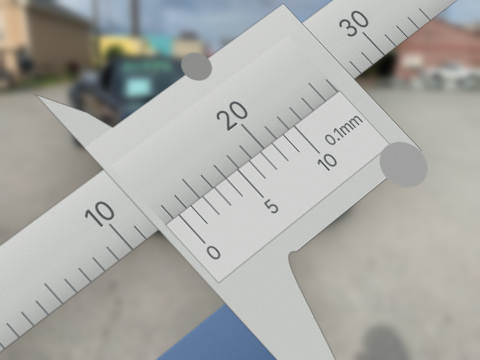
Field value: 13.4mm
